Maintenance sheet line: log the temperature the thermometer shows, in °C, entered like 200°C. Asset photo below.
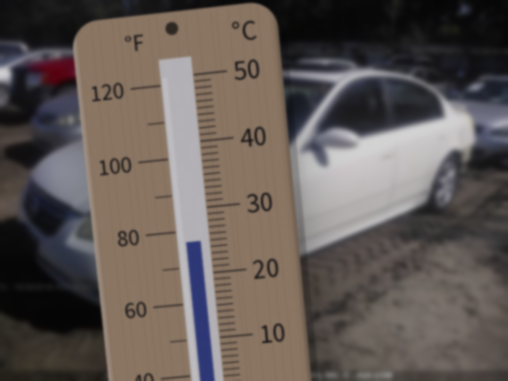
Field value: 25°C
